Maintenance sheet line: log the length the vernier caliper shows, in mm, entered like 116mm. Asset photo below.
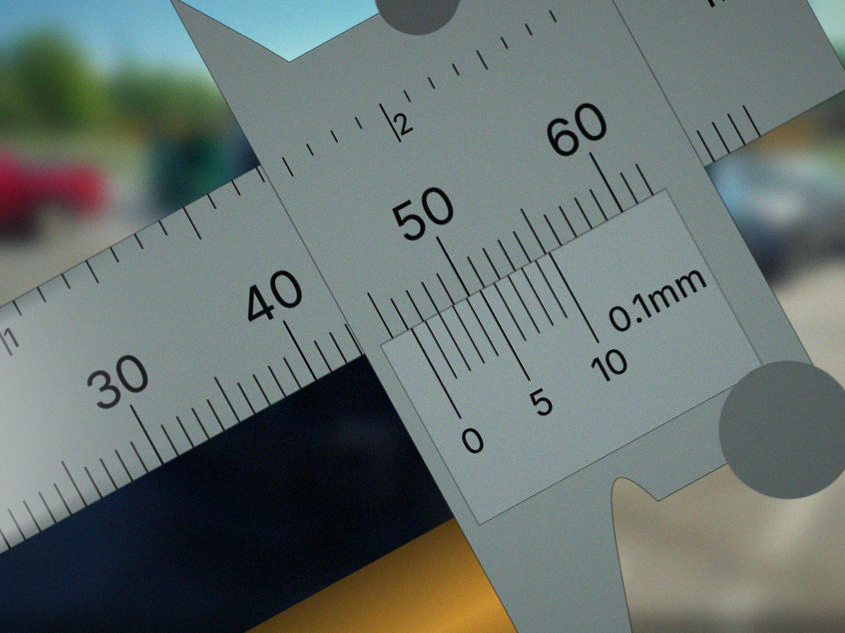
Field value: 46.2mm
